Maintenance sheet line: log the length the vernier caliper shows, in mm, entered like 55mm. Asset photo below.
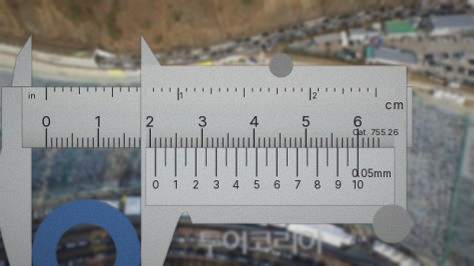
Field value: 21.0mm
